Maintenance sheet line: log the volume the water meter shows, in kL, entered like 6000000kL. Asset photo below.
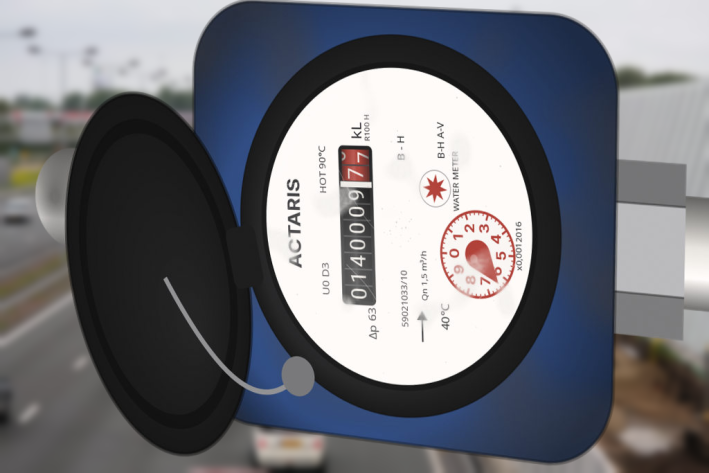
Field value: 140009.766kL
